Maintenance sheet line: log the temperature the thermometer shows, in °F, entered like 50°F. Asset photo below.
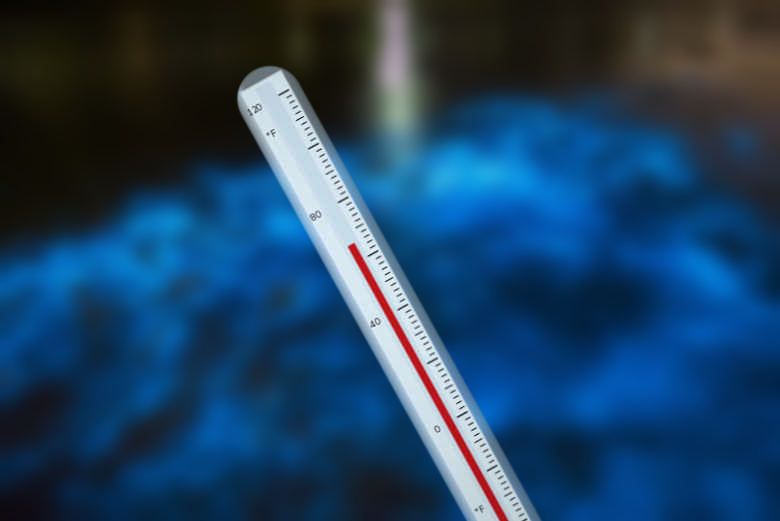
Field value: 66°F
